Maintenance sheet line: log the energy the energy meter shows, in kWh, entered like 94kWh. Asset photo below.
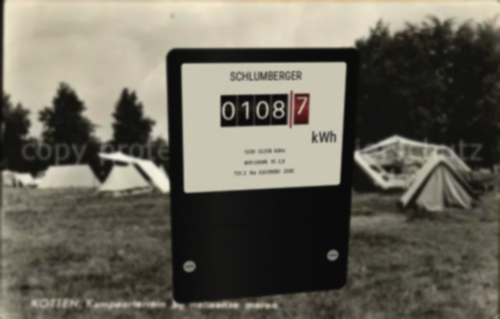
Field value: 108.7kWh
